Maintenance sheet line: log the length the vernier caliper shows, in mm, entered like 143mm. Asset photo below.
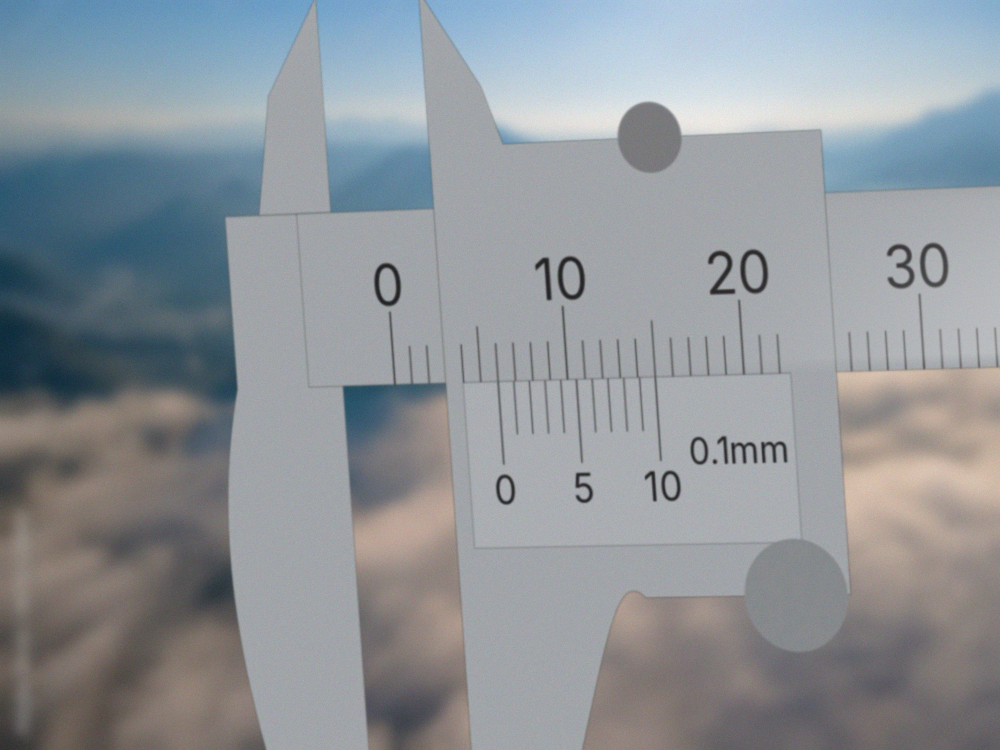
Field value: 6.0mm
